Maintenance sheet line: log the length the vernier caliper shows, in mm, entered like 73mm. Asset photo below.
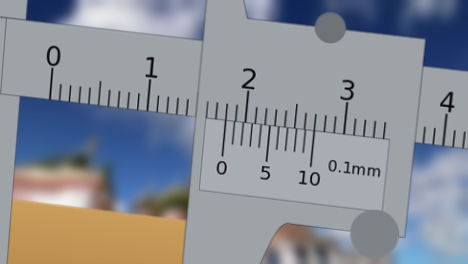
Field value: 18.0mm
